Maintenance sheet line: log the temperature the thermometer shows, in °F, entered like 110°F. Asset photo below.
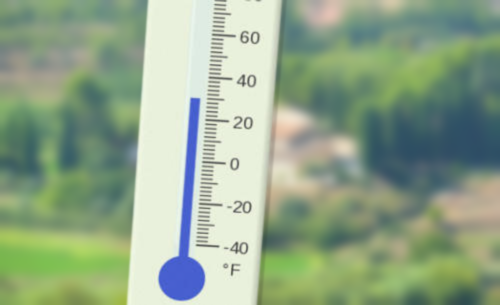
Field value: 30°F
